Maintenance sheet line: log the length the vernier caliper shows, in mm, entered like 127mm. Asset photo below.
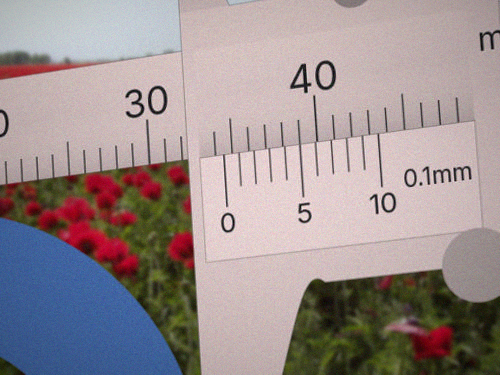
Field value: 34.5mm
